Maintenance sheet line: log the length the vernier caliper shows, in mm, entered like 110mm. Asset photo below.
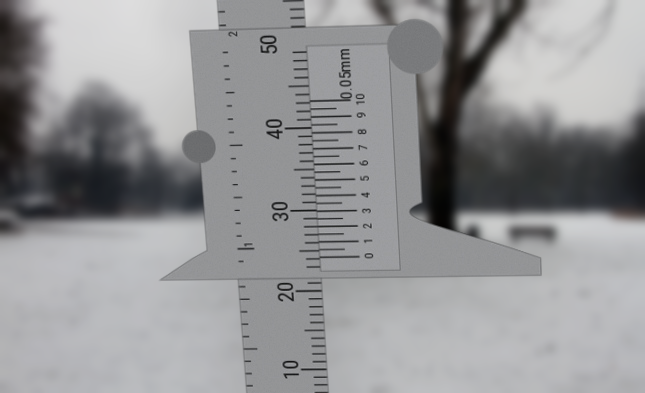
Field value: 24.2mm
